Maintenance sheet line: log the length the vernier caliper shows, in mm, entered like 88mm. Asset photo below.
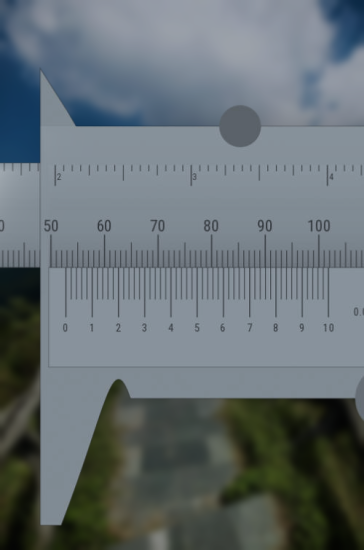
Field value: 52.8mm
